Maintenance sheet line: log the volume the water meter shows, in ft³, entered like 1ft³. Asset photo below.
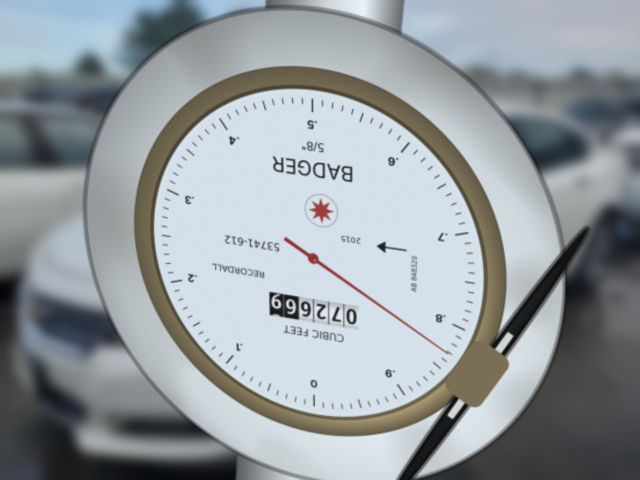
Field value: 72668.83ft³
